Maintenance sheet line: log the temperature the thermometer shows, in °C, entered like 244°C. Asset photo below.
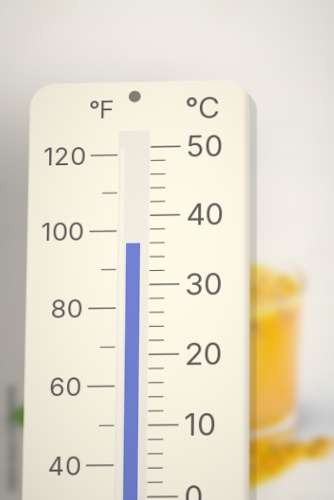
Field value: 36°C
